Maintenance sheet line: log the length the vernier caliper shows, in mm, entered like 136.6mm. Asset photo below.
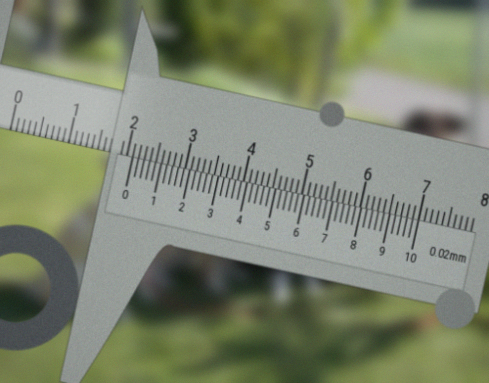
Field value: 21.0mm
